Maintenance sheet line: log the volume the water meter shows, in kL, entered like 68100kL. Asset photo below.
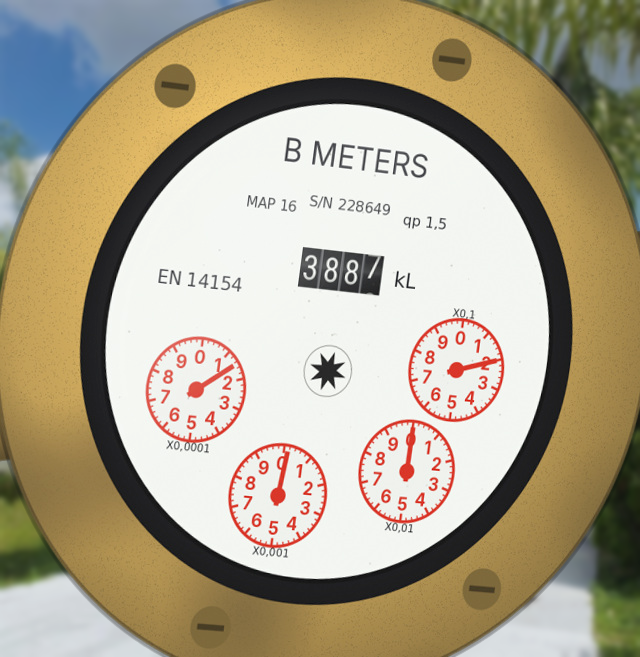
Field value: 3887.2001kL
